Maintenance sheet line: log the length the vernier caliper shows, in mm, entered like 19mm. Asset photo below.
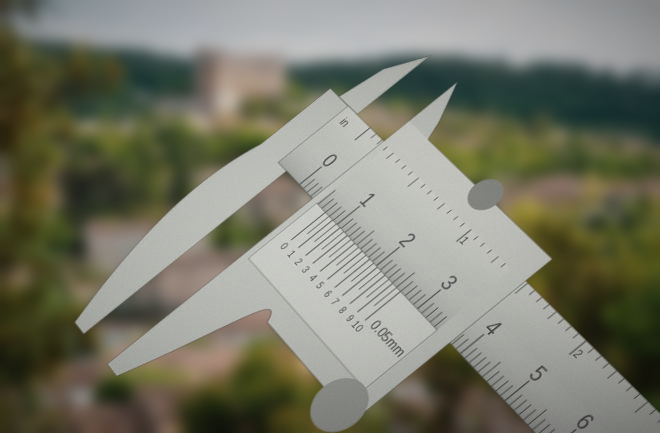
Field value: 7.0mm
